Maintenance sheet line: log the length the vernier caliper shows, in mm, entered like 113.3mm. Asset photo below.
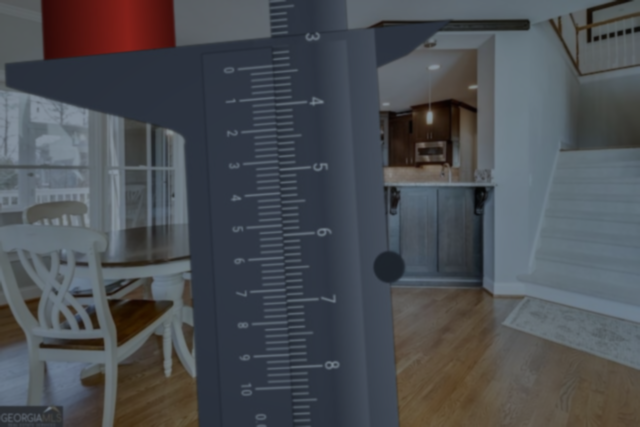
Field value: 34.0mm
